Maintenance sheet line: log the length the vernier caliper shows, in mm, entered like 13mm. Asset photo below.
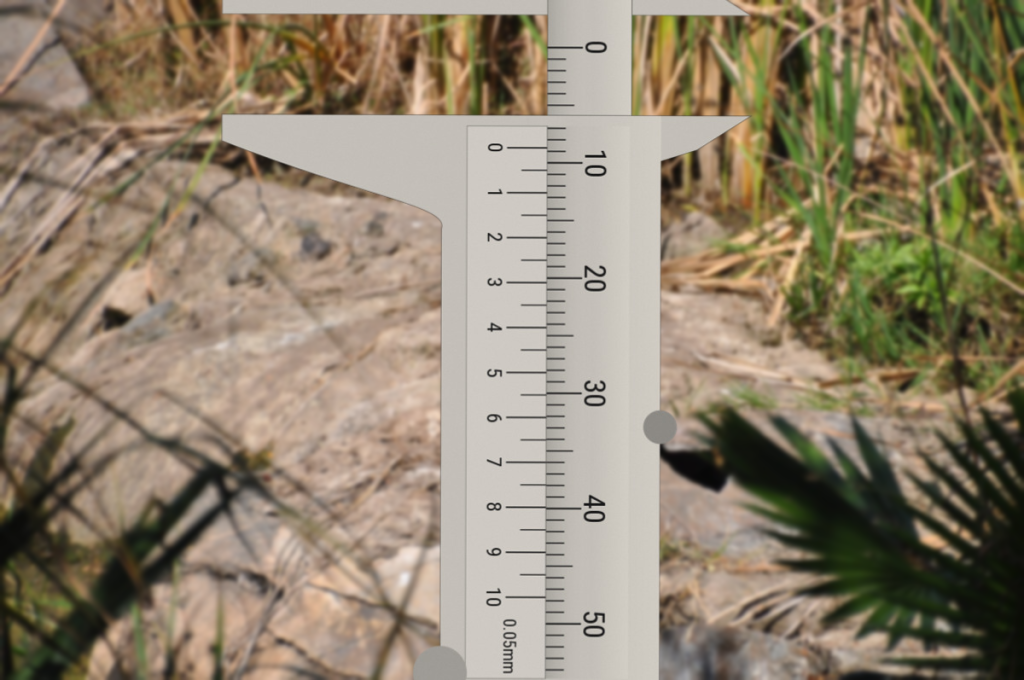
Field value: 8.7mm
